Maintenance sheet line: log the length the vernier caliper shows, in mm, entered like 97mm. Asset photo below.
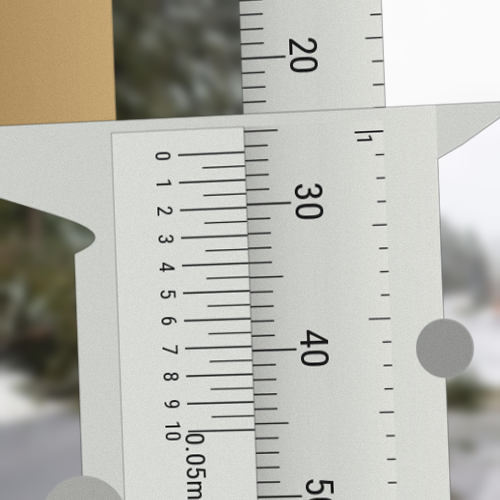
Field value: 26.4mm
